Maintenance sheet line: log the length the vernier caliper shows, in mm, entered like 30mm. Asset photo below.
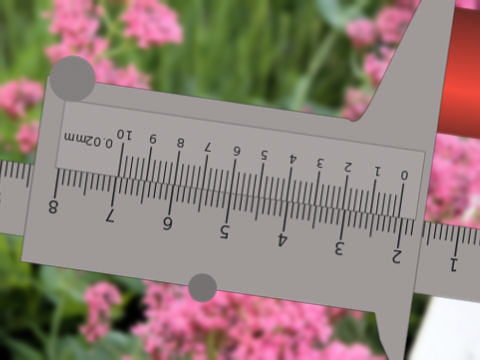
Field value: 20.6mm
